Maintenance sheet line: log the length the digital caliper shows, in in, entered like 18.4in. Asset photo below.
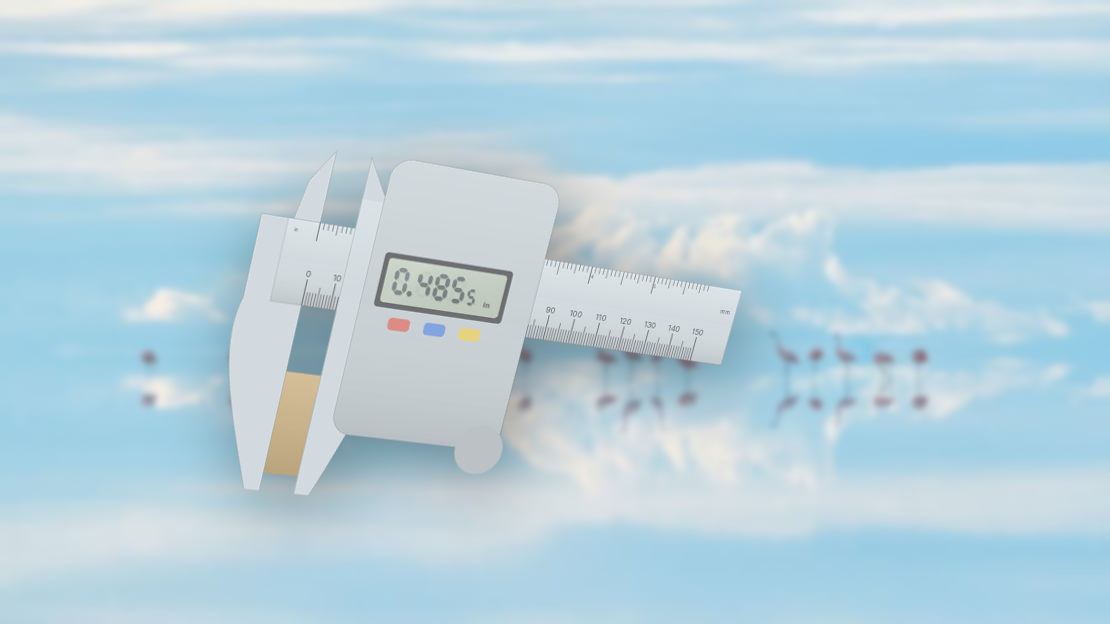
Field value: 0.4855in
